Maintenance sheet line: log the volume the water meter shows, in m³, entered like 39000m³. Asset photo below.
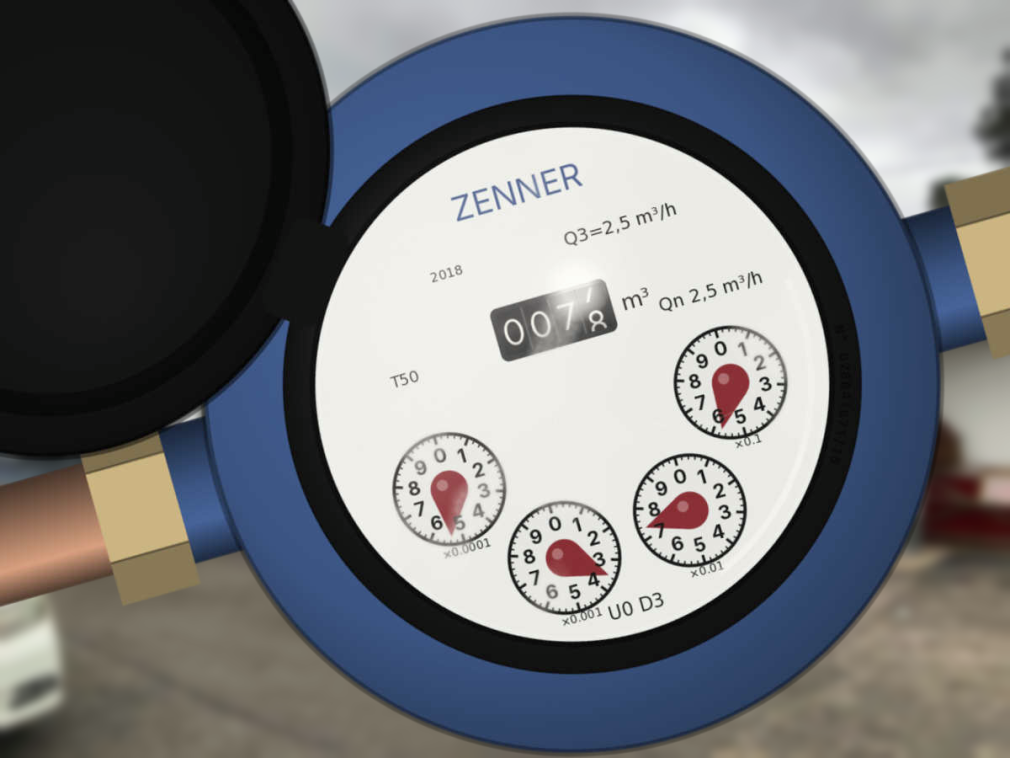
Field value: 77.5735m³
